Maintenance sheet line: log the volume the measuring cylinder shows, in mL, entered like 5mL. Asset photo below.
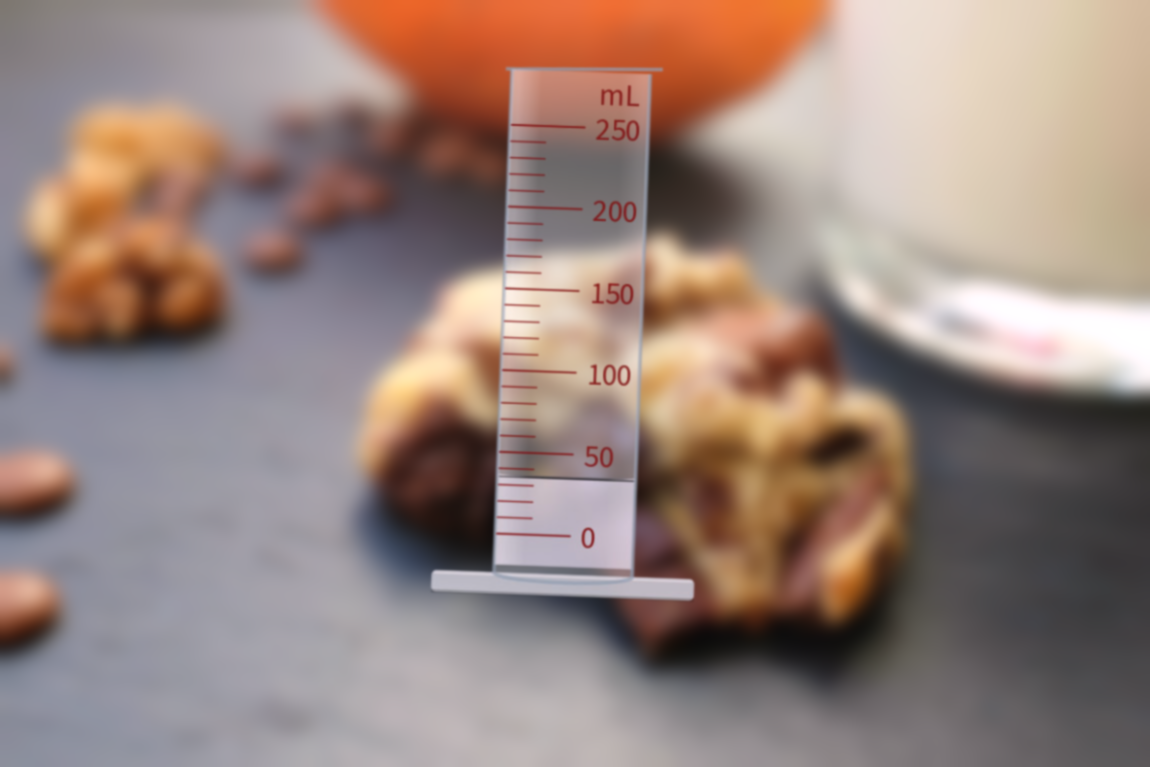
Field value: 35mL
